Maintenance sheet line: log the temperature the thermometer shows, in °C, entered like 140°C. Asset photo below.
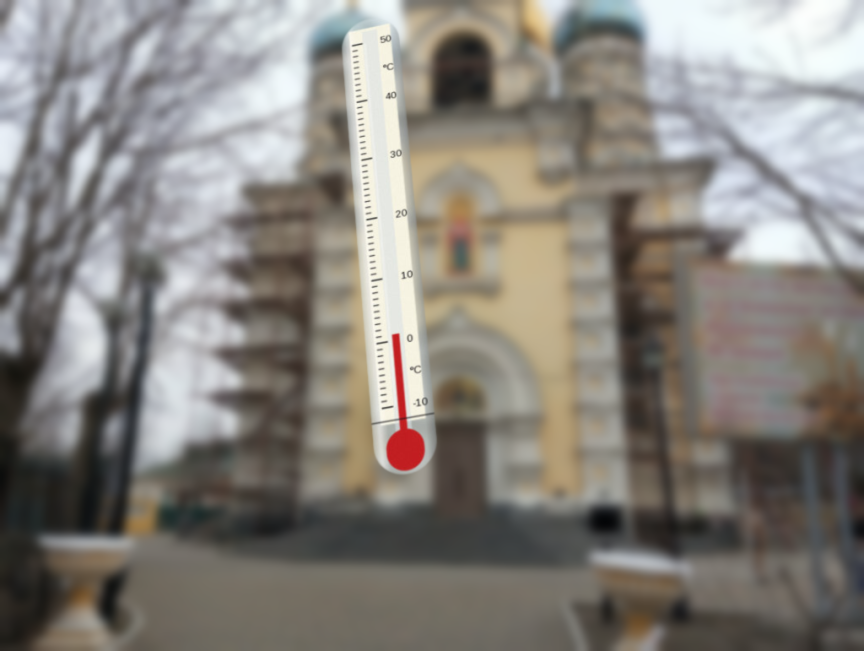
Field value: 1°C
